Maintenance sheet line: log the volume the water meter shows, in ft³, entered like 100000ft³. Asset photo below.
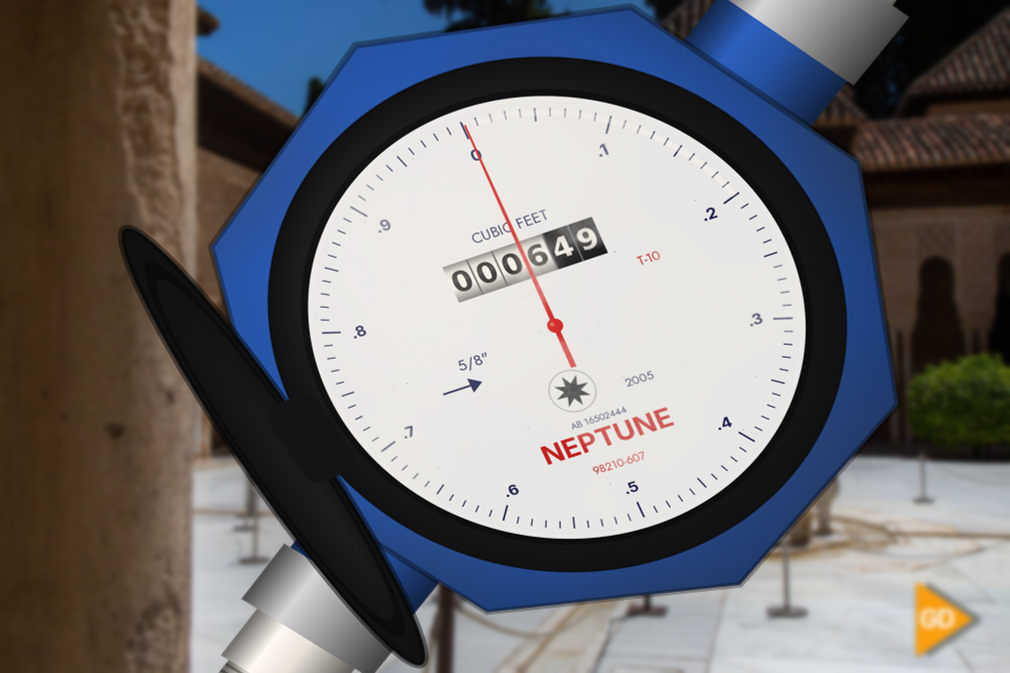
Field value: 649.00ft³
